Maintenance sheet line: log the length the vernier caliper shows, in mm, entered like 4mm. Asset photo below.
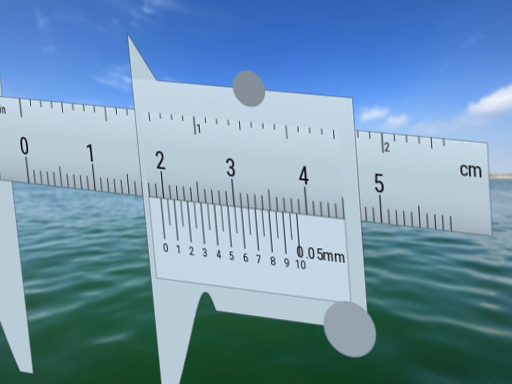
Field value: 19.6mm
